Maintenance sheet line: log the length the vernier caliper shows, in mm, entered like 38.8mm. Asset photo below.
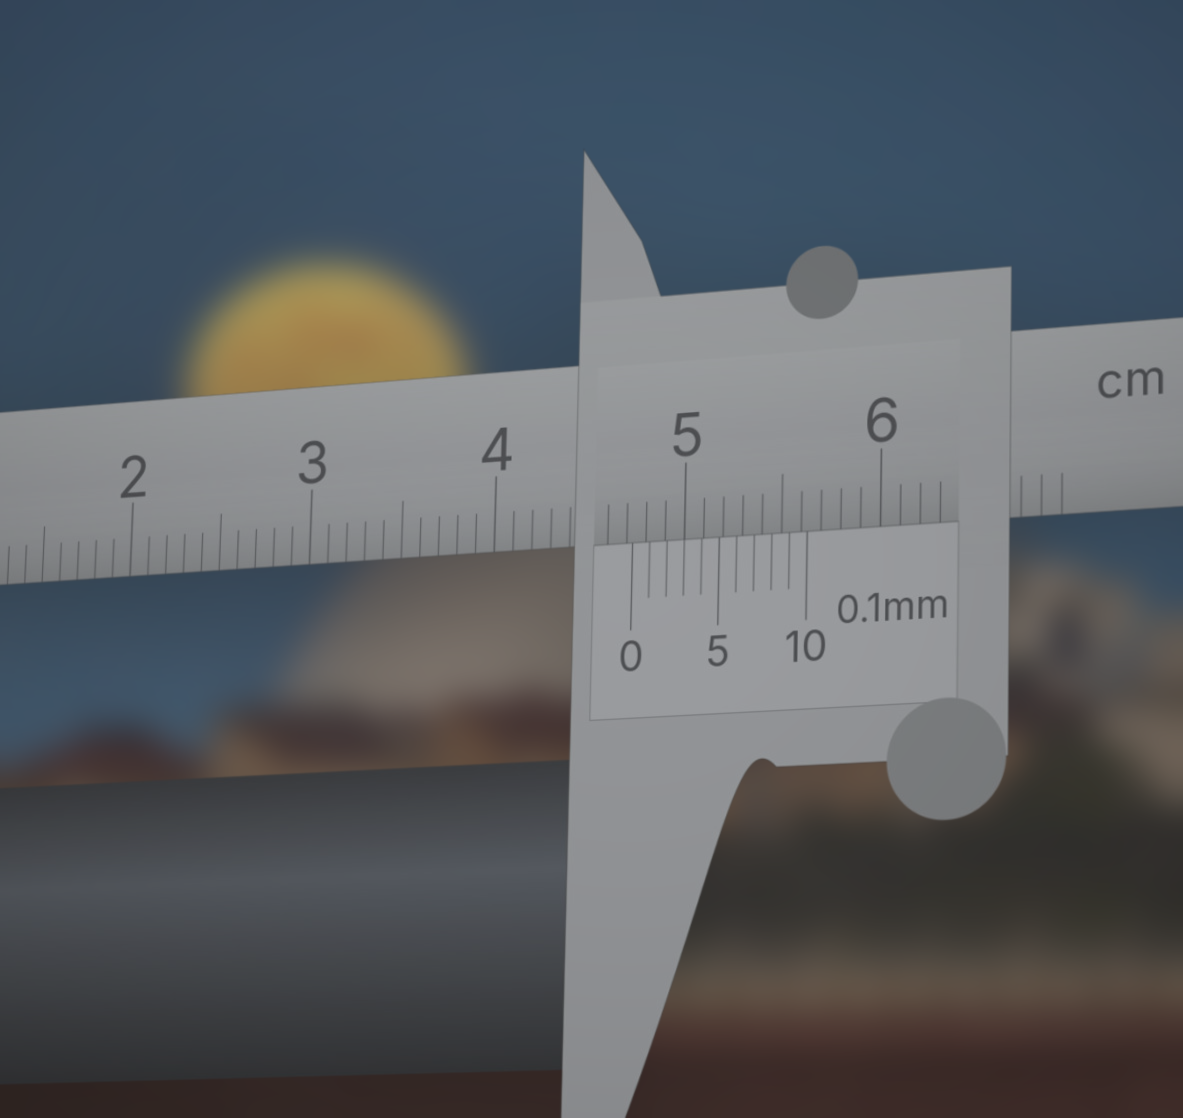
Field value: 47.3mm
